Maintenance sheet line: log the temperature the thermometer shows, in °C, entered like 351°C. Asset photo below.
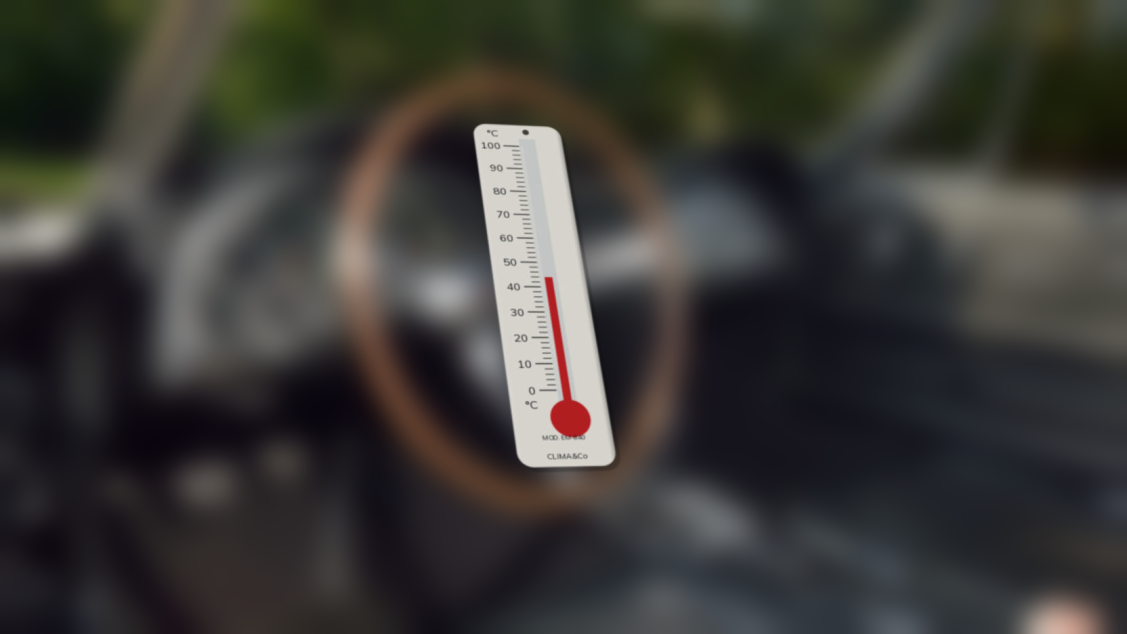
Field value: 44°C
